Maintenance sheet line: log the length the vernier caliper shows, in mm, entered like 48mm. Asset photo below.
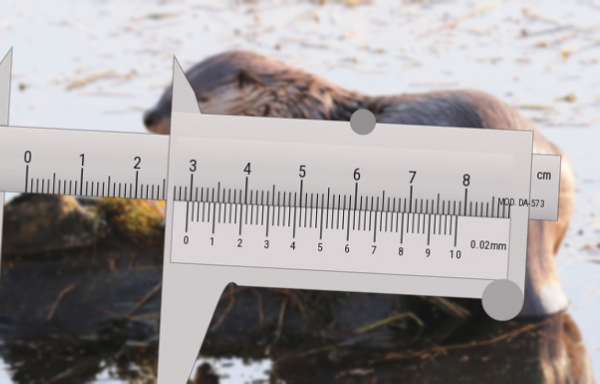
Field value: 29.5mm
